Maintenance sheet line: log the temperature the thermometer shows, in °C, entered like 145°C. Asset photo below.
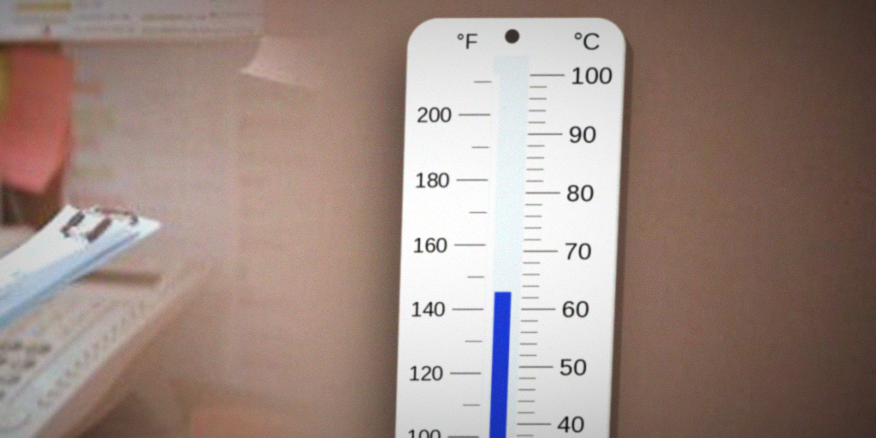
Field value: 63°C
